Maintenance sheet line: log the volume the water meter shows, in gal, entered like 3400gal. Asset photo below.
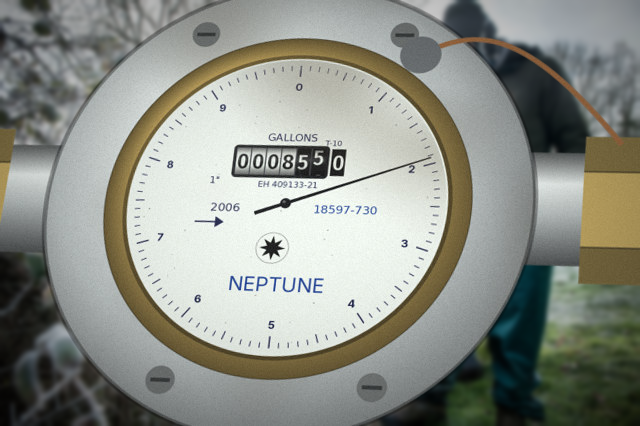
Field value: 8551.9gal
